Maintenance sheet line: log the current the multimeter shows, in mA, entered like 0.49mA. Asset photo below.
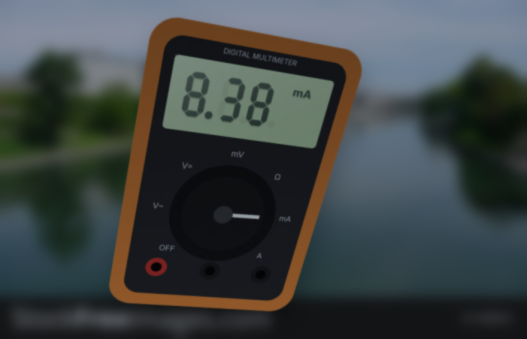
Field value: 8.38mA
